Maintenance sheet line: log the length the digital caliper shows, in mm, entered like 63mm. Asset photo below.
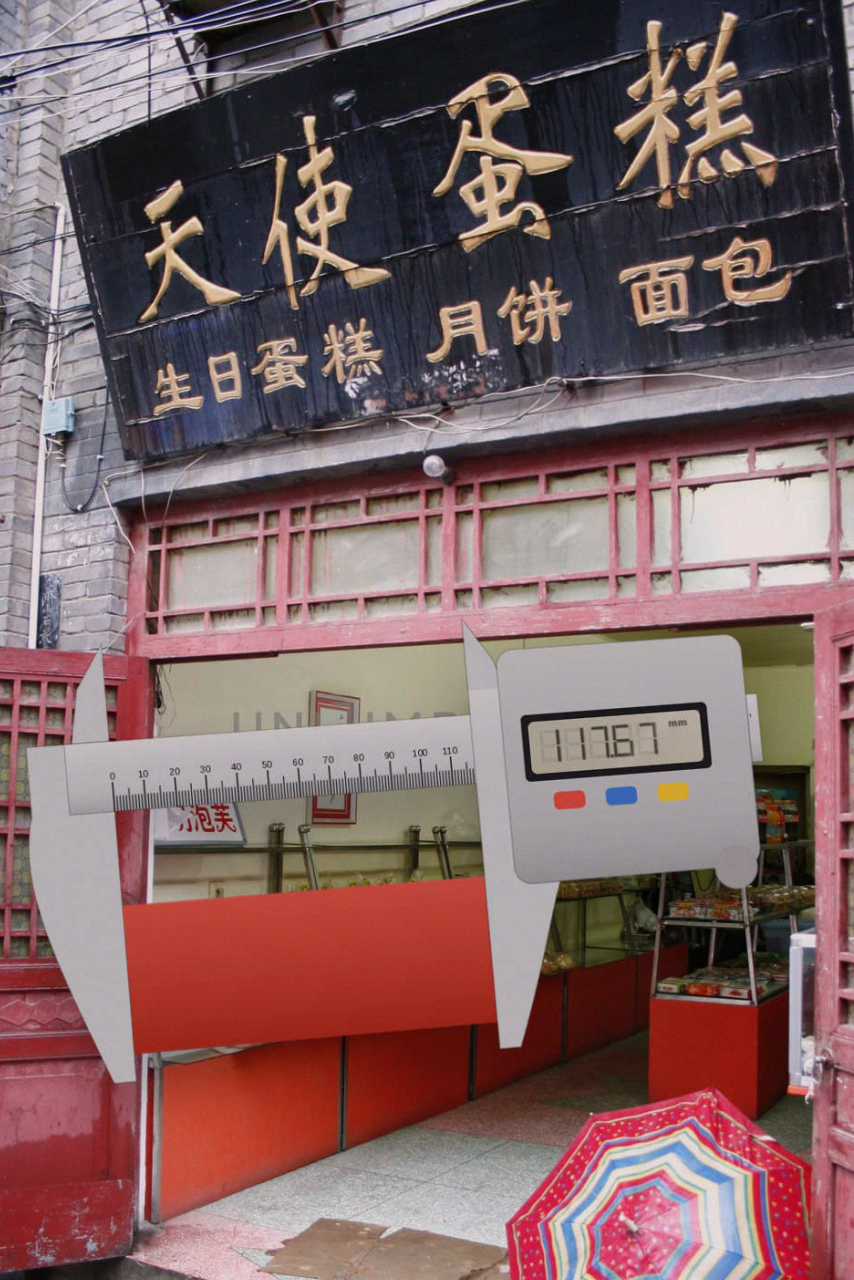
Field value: 117.67mm
